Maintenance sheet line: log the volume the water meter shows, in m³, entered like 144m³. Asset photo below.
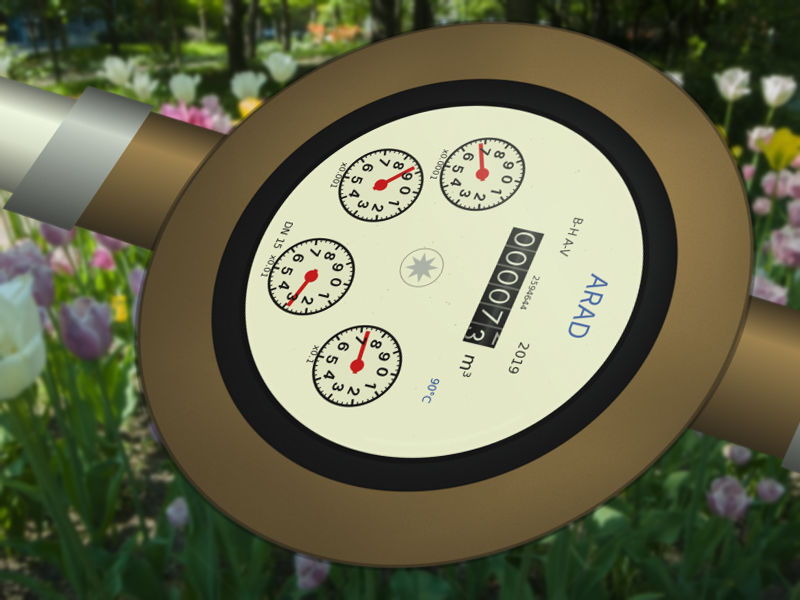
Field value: 72.7286m³
